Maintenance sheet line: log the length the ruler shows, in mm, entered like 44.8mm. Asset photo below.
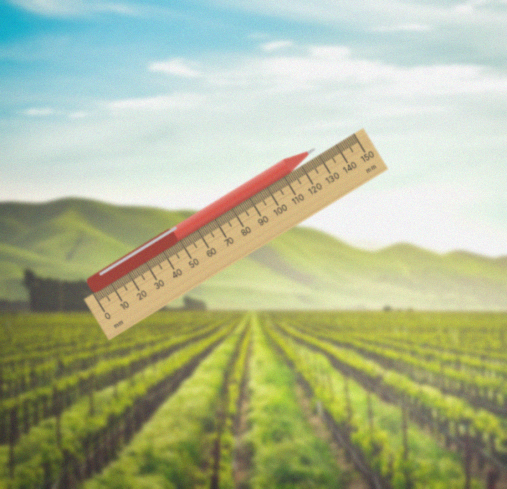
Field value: 130mm
